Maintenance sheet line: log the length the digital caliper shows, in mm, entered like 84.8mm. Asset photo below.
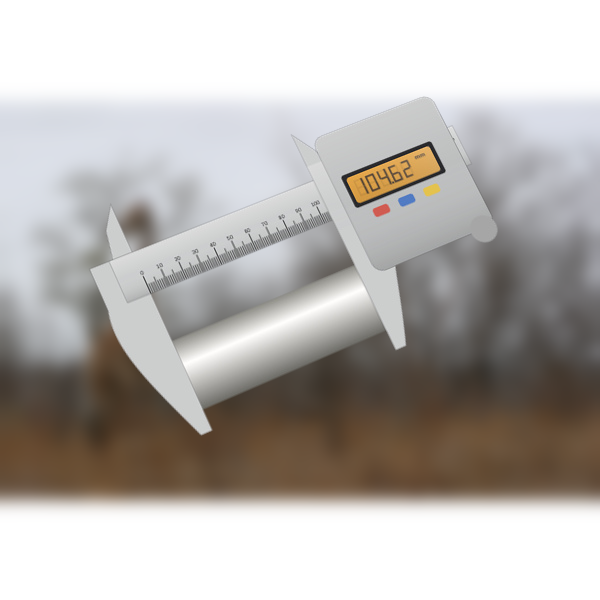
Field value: 104.62mm
